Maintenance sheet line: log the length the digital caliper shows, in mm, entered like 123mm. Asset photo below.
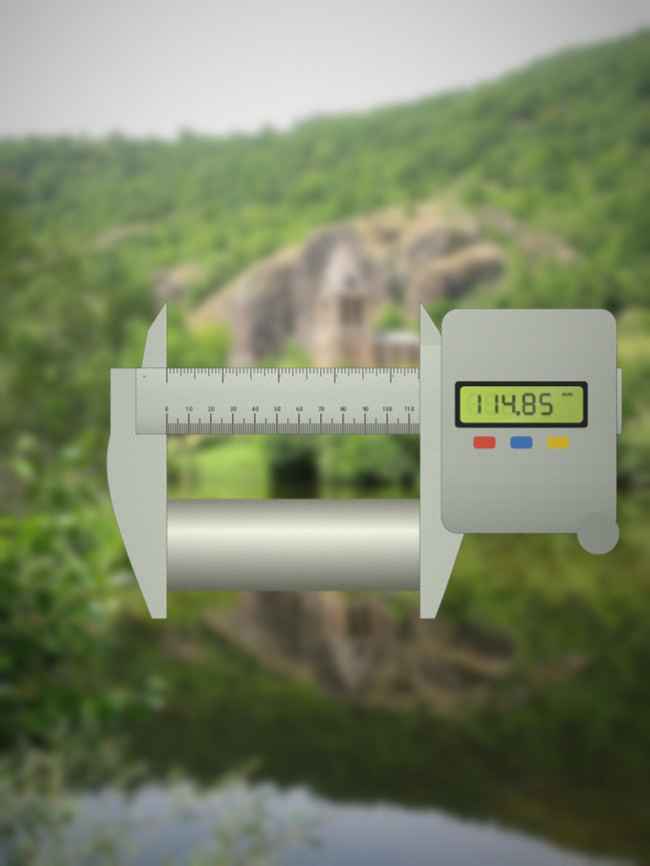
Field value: 114.85mm
